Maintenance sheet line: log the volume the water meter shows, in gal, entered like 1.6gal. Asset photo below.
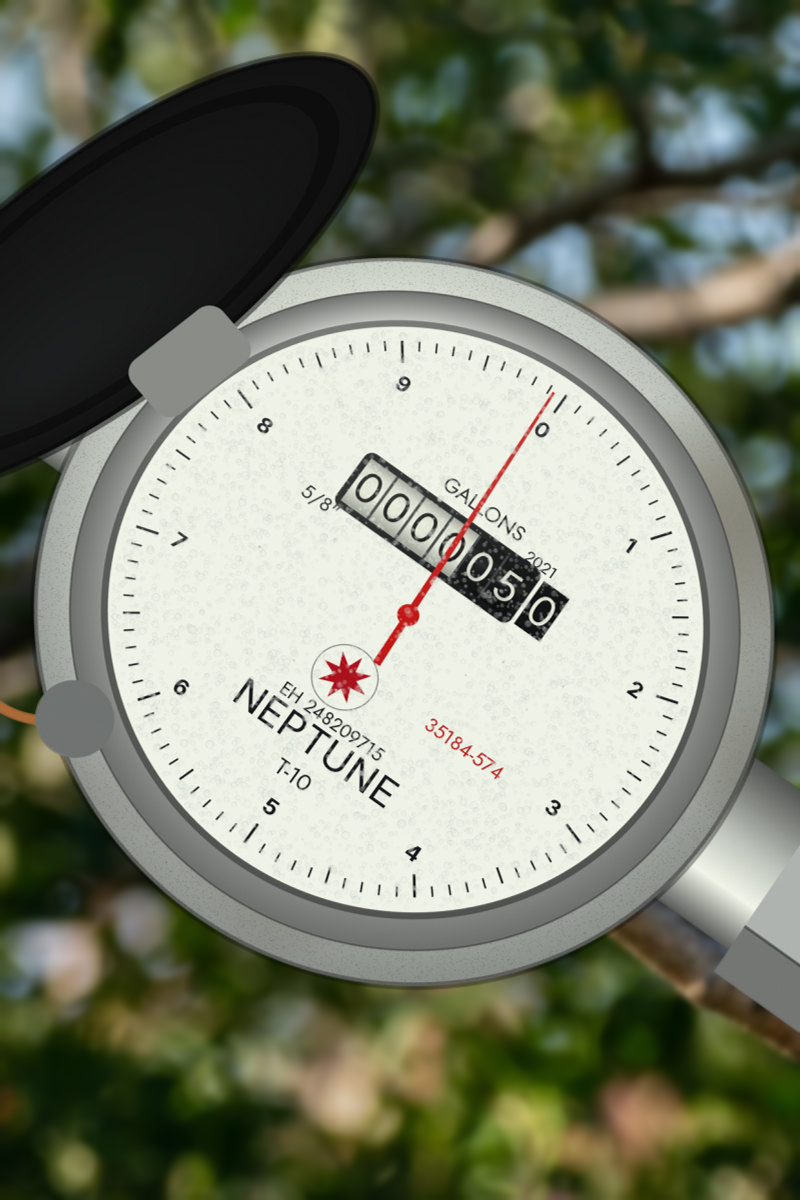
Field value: 49.9gal
